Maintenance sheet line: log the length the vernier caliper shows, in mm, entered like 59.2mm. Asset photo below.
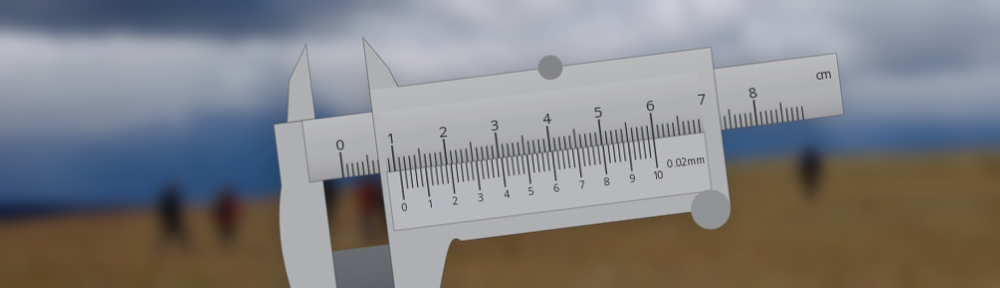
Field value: 11.0mm
